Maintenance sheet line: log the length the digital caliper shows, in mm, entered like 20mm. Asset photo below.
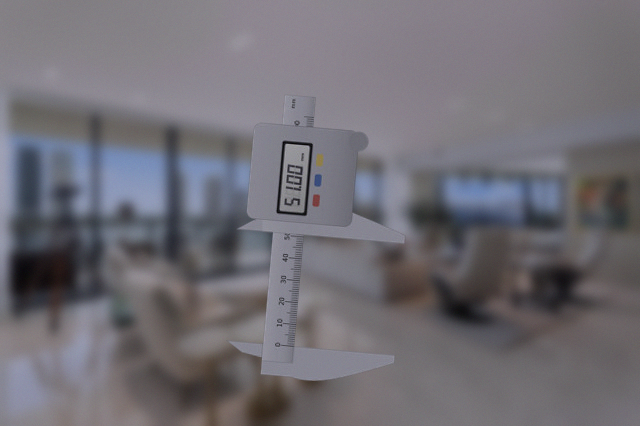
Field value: 51.00mm
